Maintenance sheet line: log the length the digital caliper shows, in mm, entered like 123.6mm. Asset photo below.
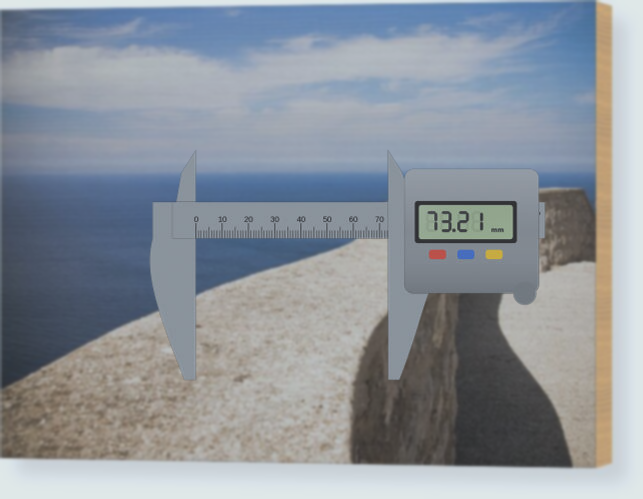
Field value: 73.21mm
